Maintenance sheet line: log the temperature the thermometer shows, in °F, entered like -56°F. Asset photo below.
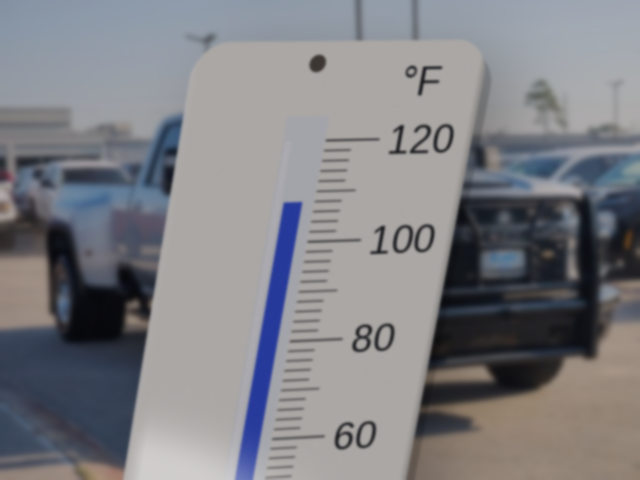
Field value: 108°F
